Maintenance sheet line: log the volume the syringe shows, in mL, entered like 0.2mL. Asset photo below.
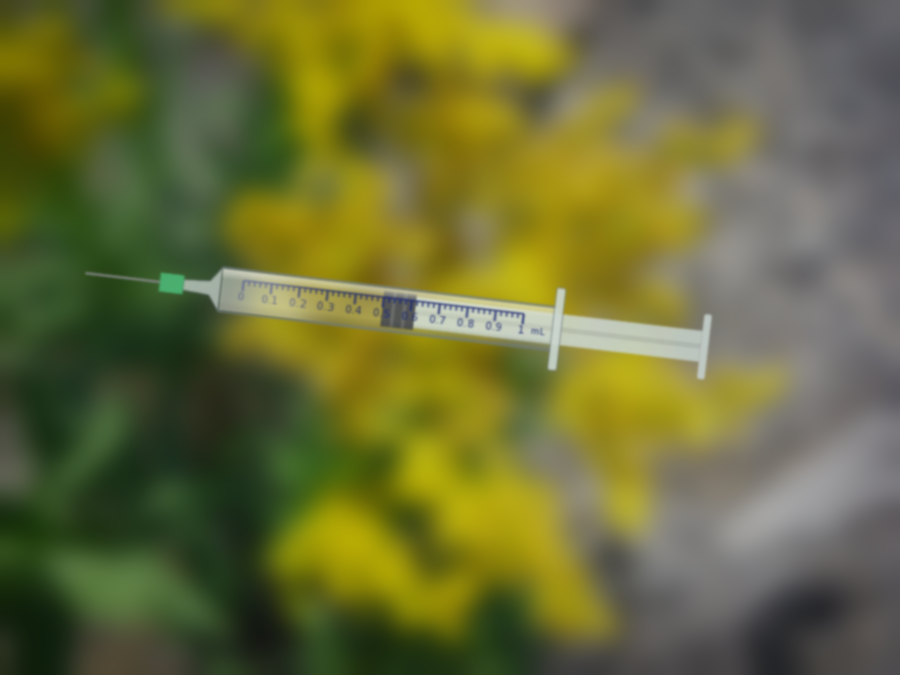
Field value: 0.5mL
